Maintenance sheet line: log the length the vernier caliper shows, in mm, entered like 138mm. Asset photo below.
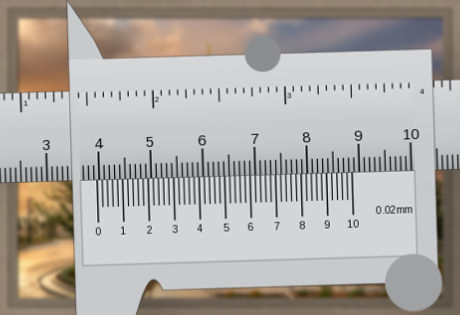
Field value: 39.6mm
